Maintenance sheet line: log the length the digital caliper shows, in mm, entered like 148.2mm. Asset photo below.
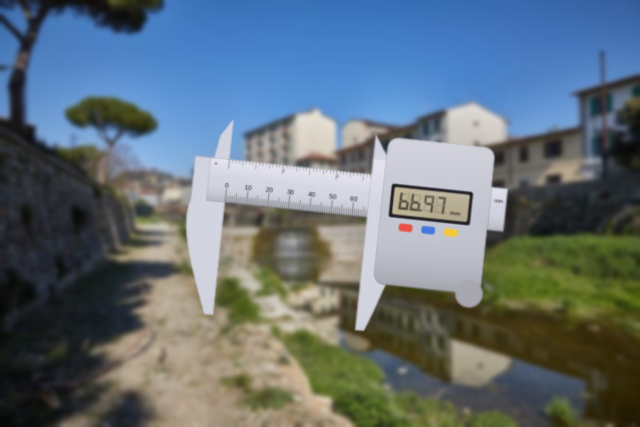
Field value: 66.97mm
